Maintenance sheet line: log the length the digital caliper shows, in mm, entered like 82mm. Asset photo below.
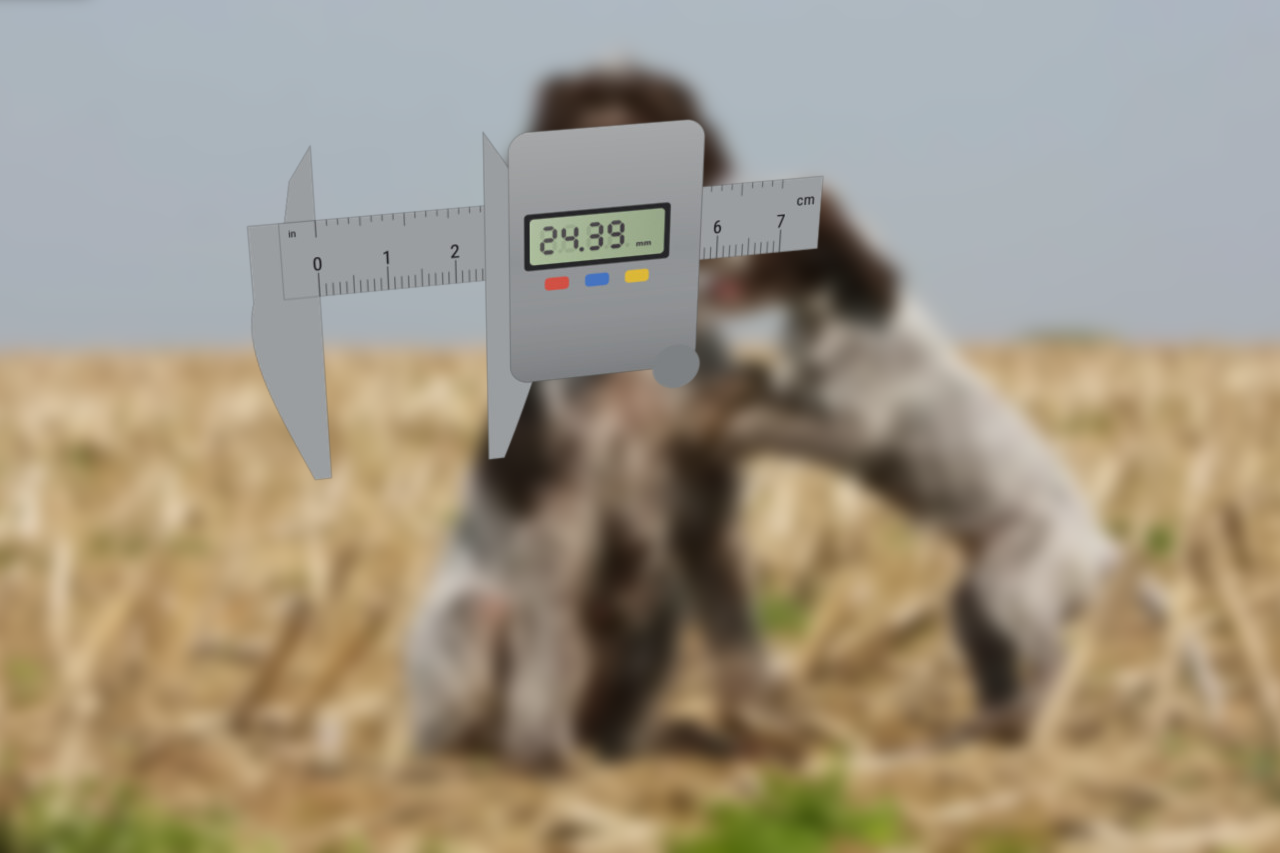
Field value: 24.39mm
